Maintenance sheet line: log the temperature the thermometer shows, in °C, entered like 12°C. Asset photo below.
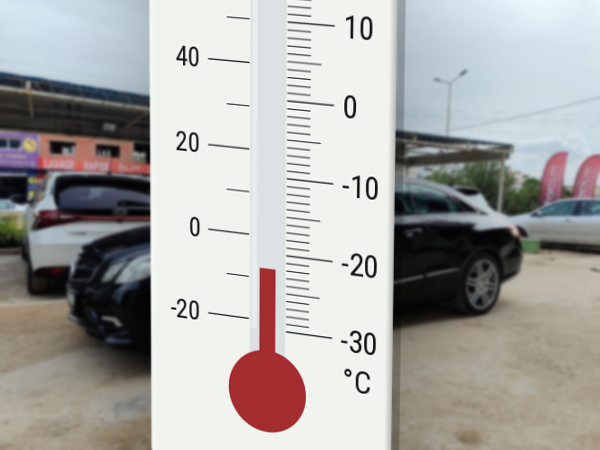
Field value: -22°C
